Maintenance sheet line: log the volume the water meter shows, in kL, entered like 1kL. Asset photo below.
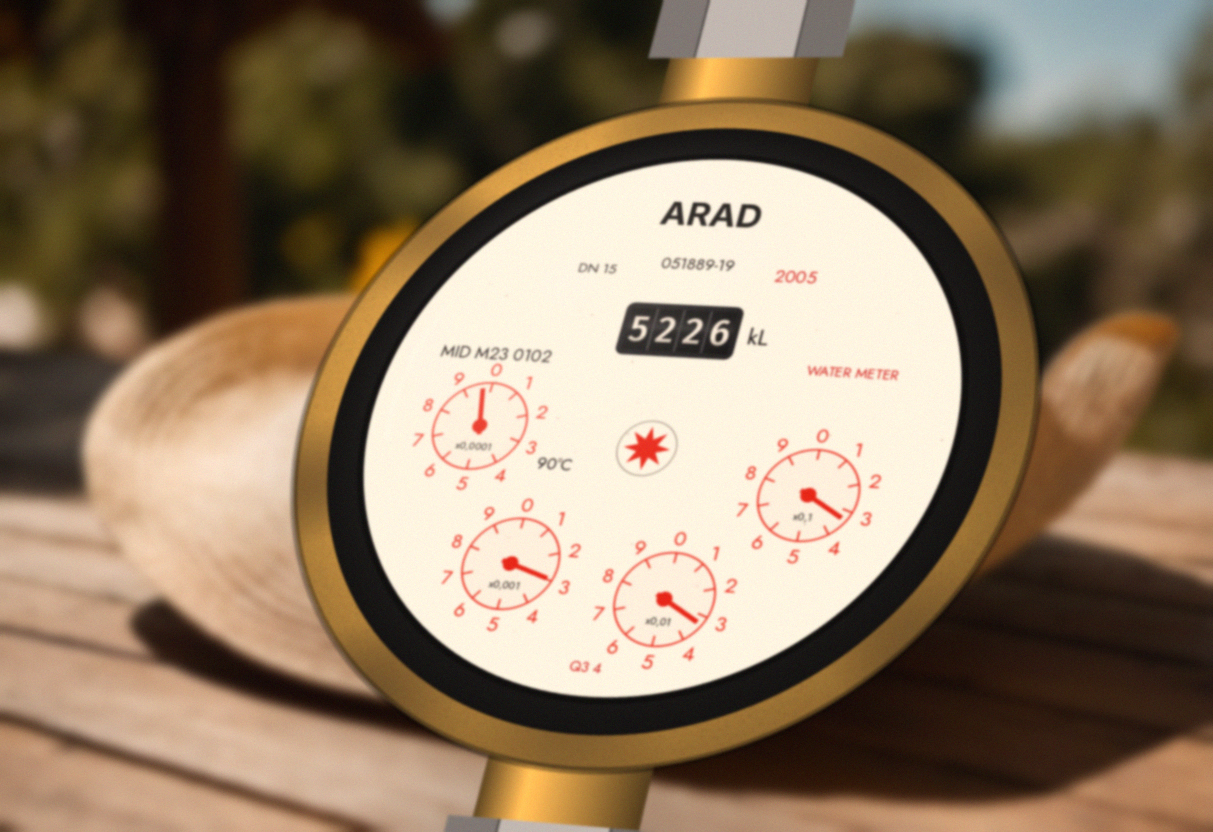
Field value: 5226.3329kL
